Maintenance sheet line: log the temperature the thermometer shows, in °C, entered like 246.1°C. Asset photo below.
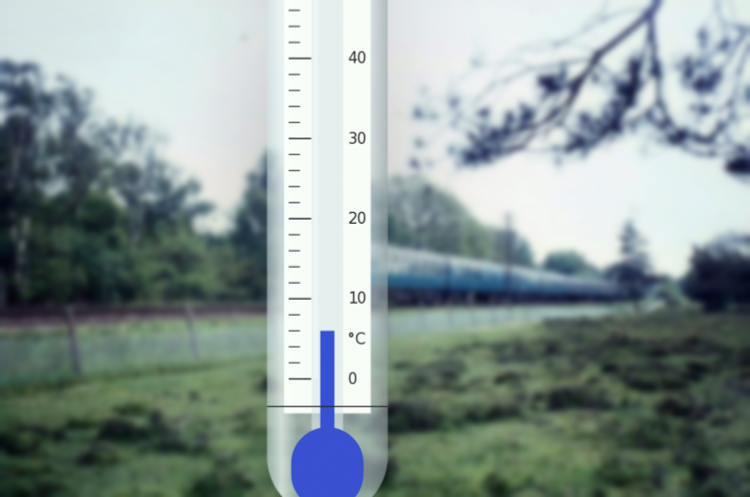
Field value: 6°C
